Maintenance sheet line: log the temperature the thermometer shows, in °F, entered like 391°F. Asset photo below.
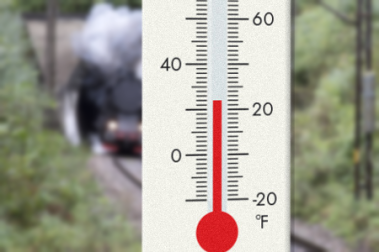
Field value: 24°F
